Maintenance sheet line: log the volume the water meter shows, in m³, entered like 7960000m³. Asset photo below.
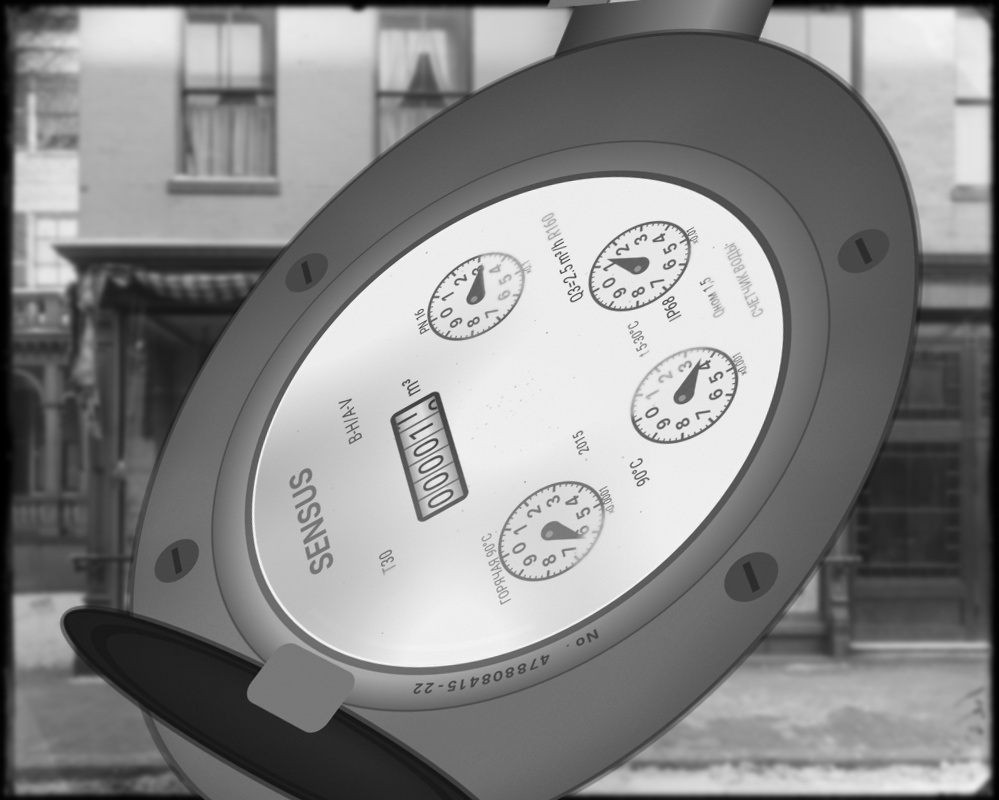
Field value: 11.3136m³
